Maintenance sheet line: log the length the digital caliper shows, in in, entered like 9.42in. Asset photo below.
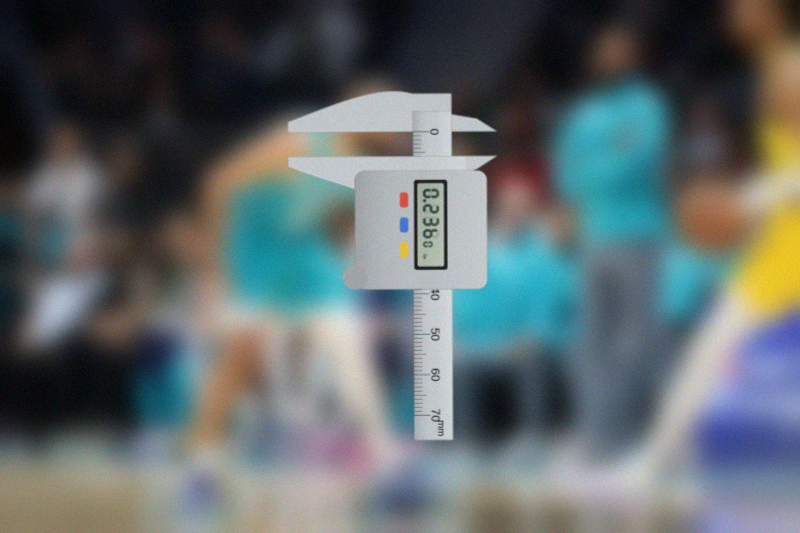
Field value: 0.2360in
